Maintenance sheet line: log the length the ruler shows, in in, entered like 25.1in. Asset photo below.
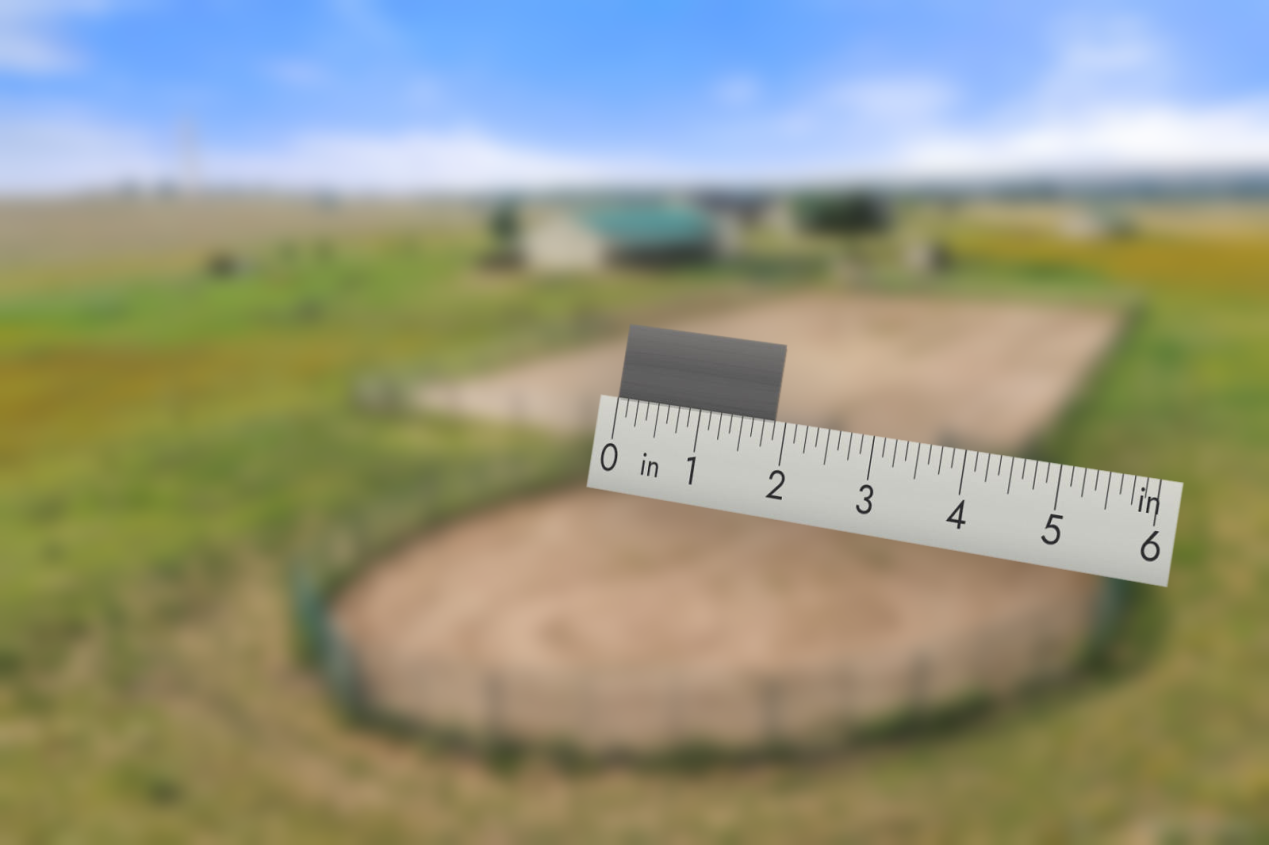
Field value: 1.875in
